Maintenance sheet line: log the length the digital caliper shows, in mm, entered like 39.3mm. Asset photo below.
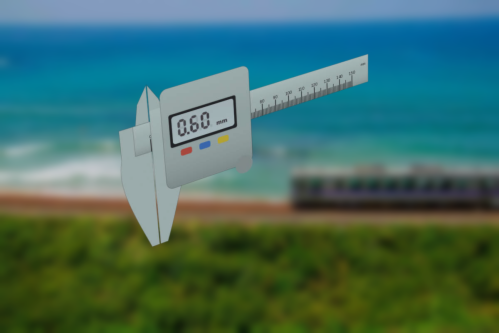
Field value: 0.60mm
